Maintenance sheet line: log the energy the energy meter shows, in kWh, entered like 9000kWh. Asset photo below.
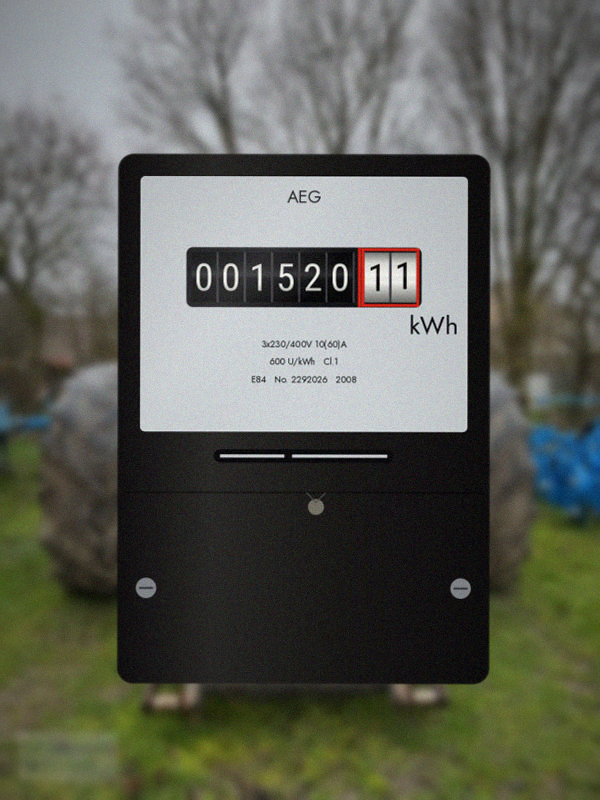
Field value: 1520.11kWh
